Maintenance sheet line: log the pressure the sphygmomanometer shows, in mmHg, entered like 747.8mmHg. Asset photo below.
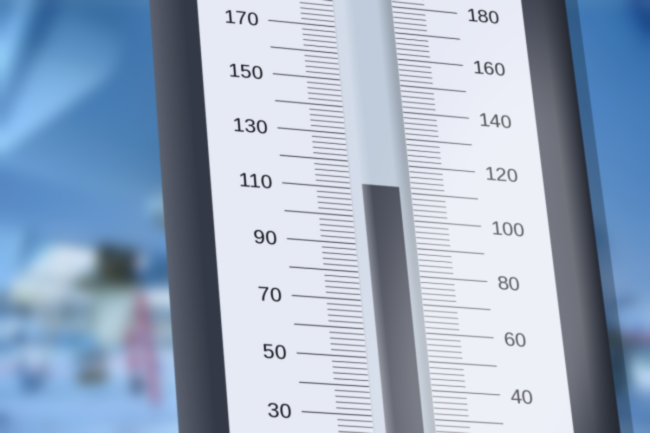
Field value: 112mmHg
